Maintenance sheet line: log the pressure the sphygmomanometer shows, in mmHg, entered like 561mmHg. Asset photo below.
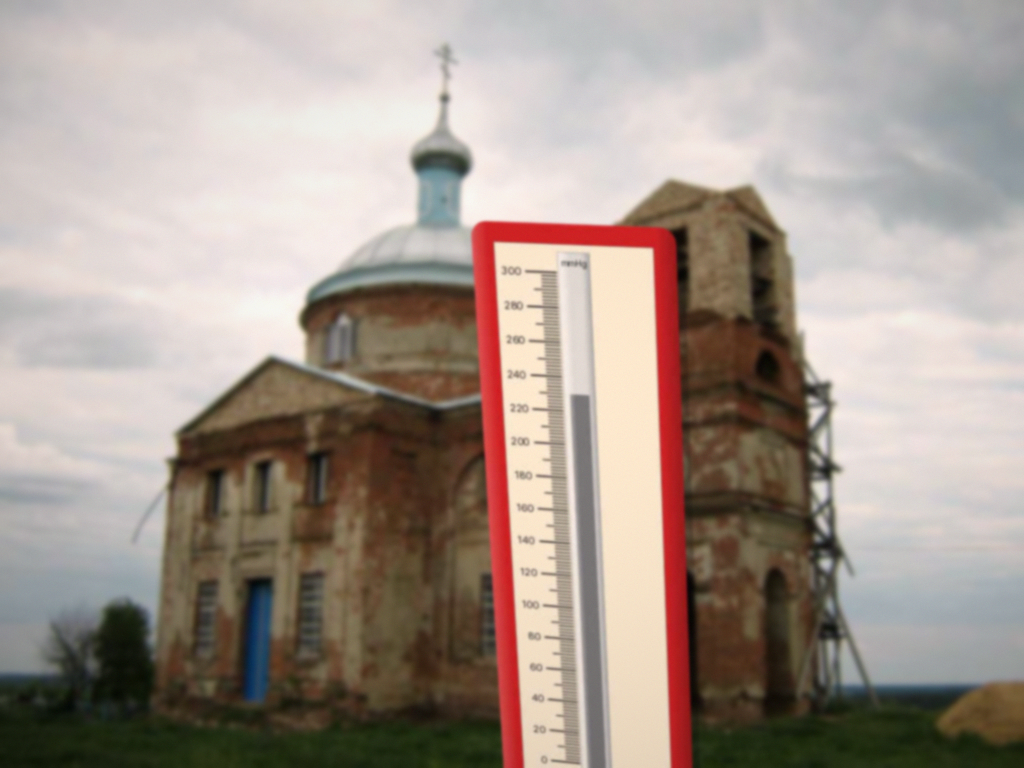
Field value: 230mmHg
